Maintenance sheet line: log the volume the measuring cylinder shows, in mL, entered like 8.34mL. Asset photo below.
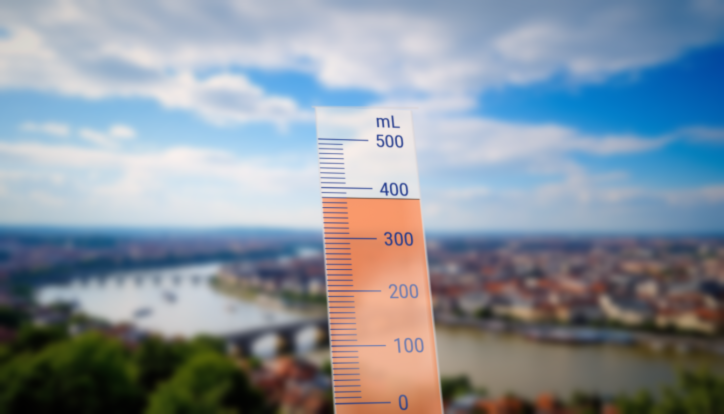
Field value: 380mL
